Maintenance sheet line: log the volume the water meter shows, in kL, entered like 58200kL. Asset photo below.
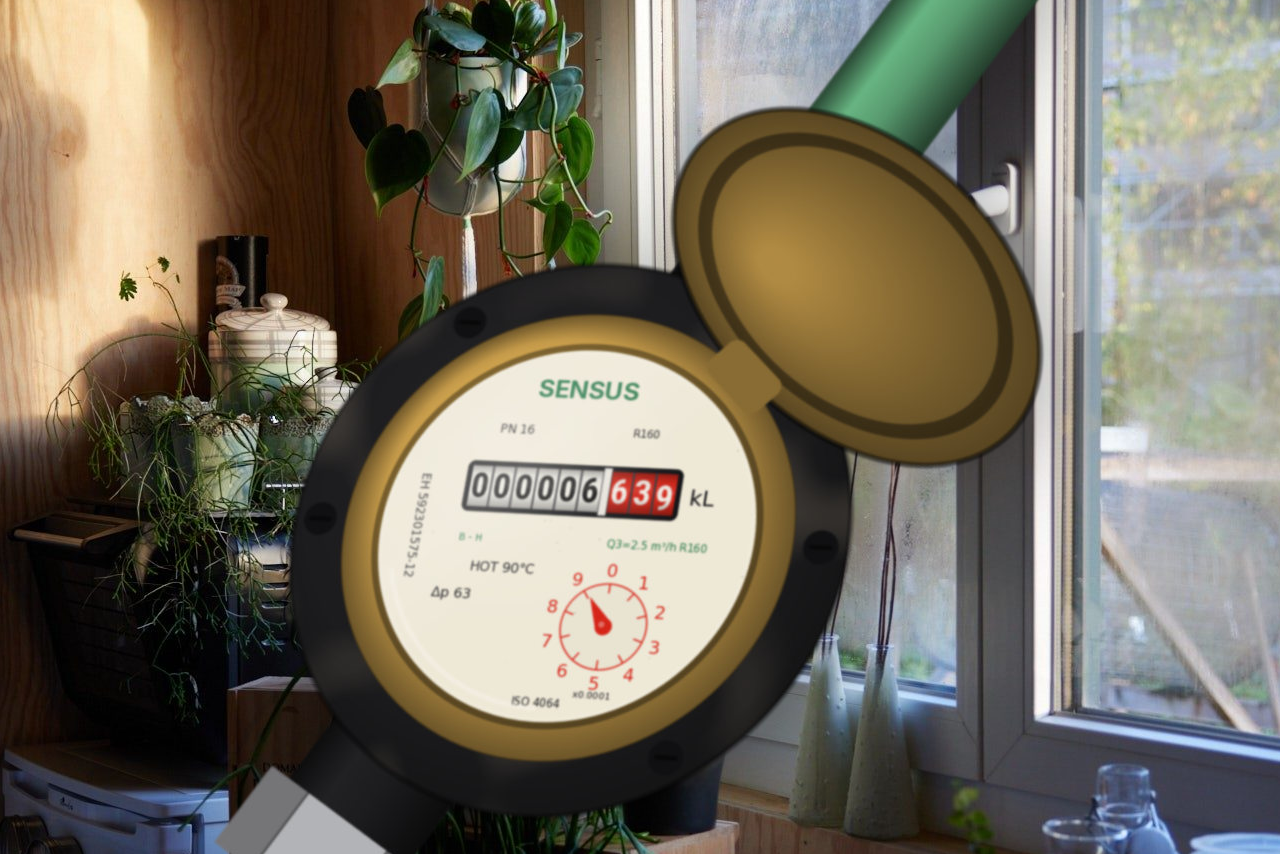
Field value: 6.6389kL
